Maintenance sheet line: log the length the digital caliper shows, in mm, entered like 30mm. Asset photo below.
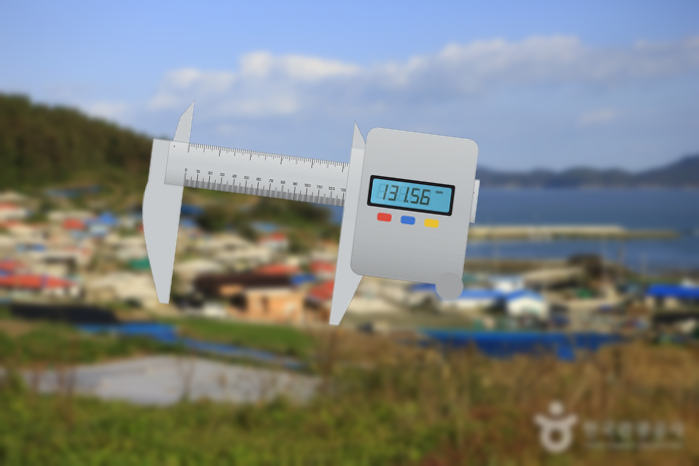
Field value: 131.56mm
